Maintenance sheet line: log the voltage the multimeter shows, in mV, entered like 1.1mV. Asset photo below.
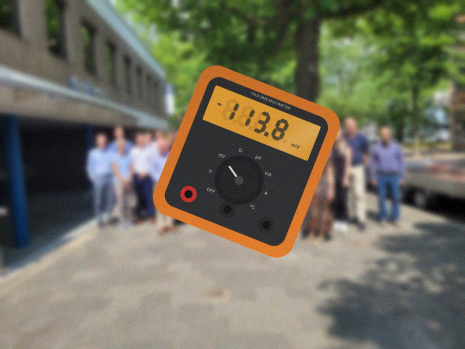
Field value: -113.8mV
